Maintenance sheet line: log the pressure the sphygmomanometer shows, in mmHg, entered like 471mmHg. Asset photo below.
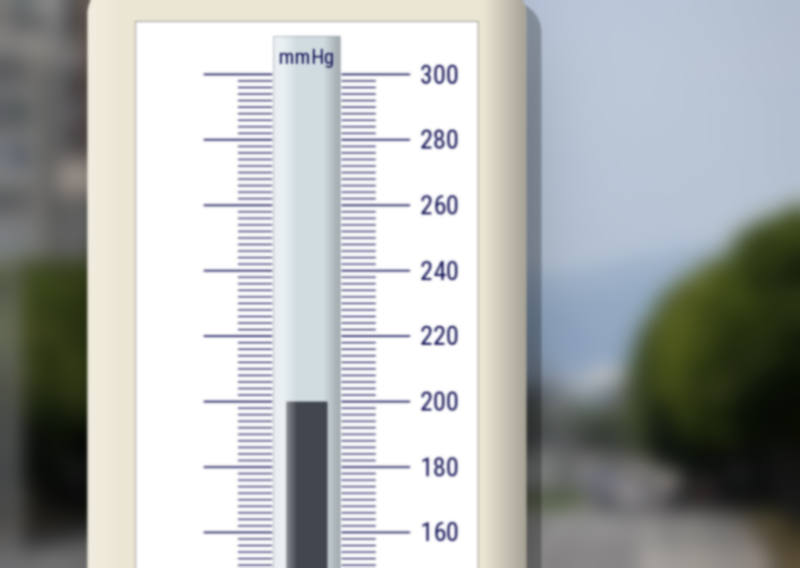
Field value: 200mmHg
